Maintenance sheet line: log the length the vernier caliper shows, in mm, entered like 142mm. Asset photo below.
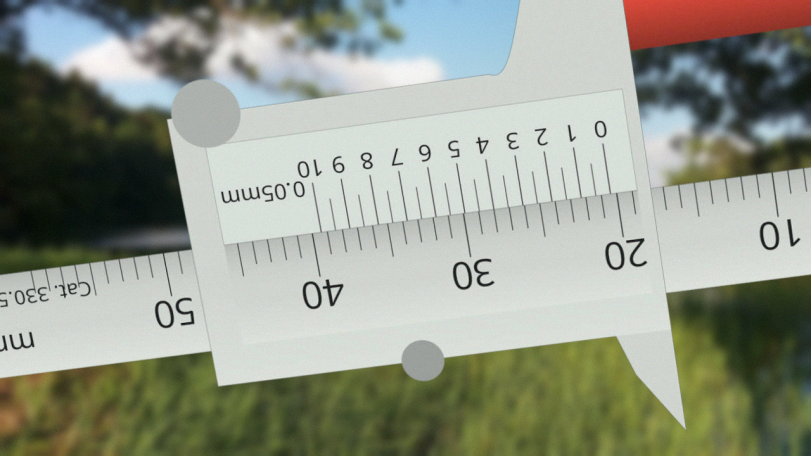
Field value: 20.4mm
